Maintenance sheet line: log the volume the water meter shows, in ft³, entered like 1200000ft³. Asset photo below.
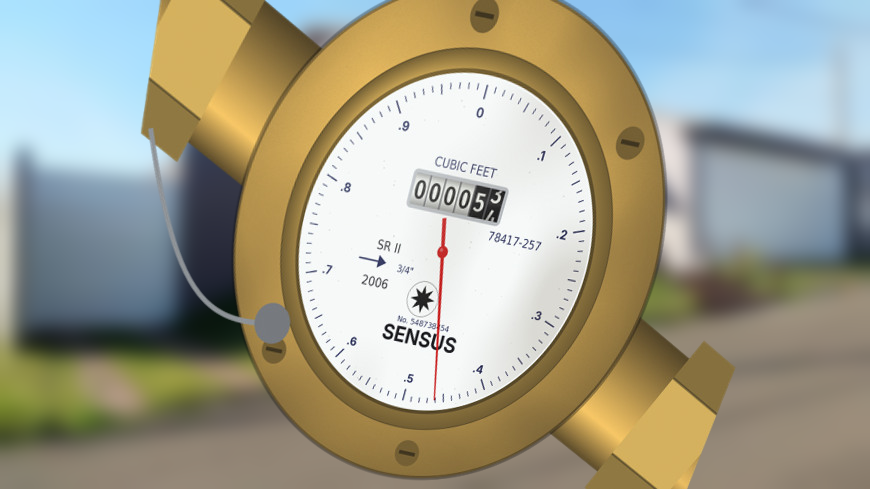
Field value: 53.46ft³
